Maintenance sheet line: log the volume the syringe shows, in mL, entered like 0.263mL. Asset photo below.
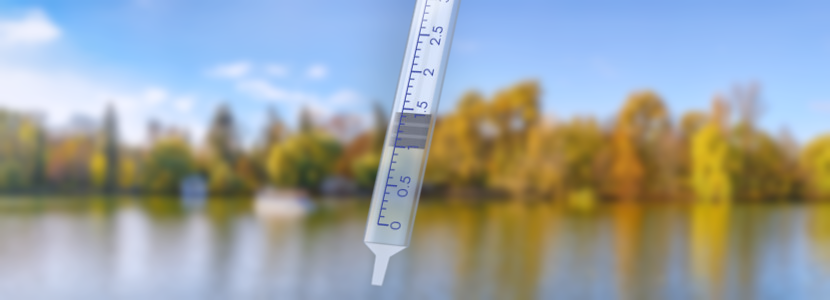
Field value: 1mL
